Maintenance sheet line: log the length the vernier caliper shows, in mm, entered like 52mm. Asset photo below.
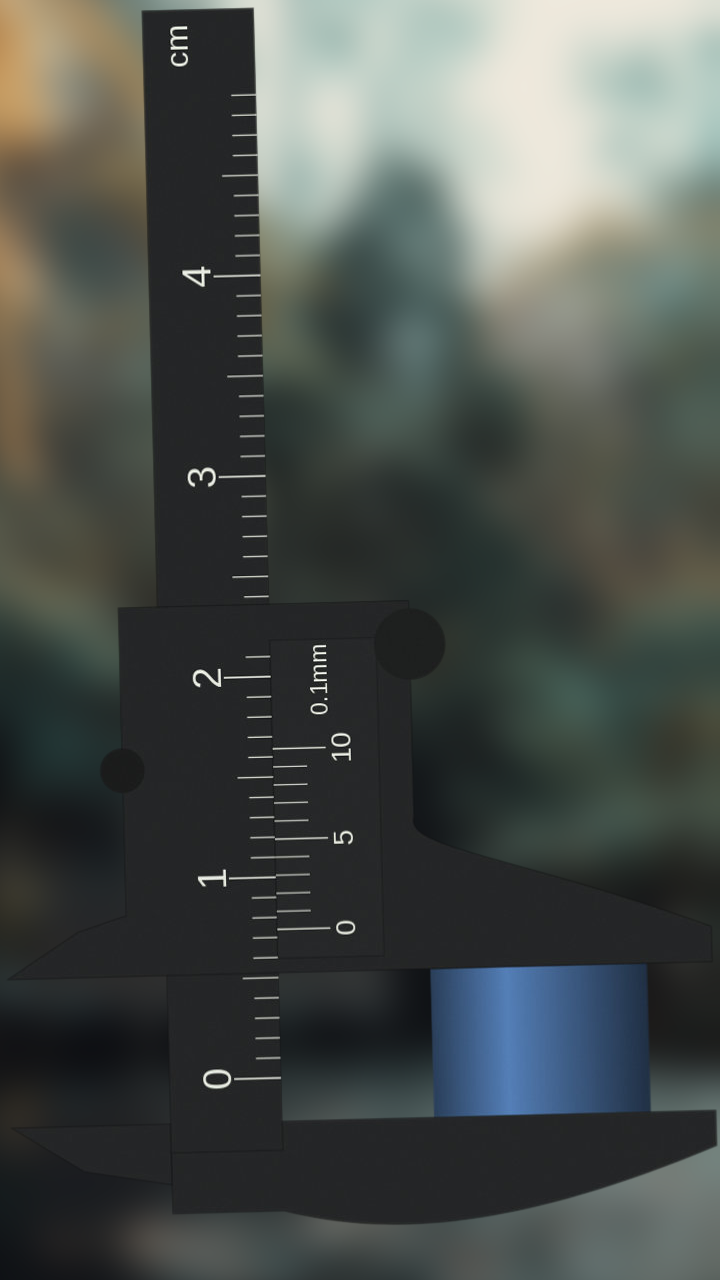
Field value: 7.4mm
